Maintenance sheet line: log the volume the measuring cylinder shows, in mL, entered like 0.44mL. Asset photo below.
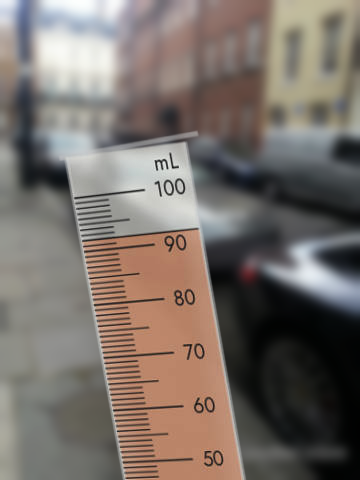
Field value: 92mL
